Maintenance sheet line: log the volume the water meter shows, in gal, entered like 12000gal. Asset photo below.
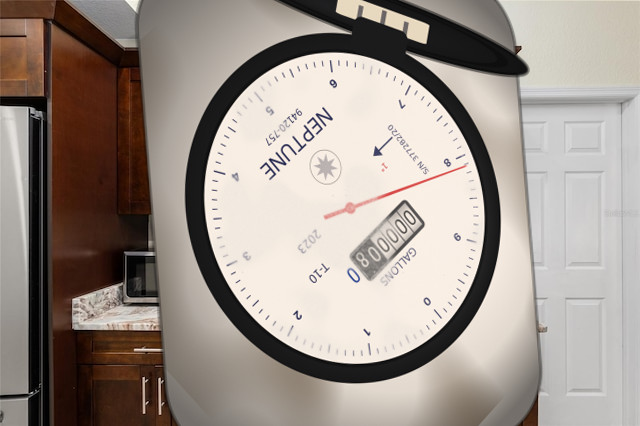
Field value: 78.1gal
